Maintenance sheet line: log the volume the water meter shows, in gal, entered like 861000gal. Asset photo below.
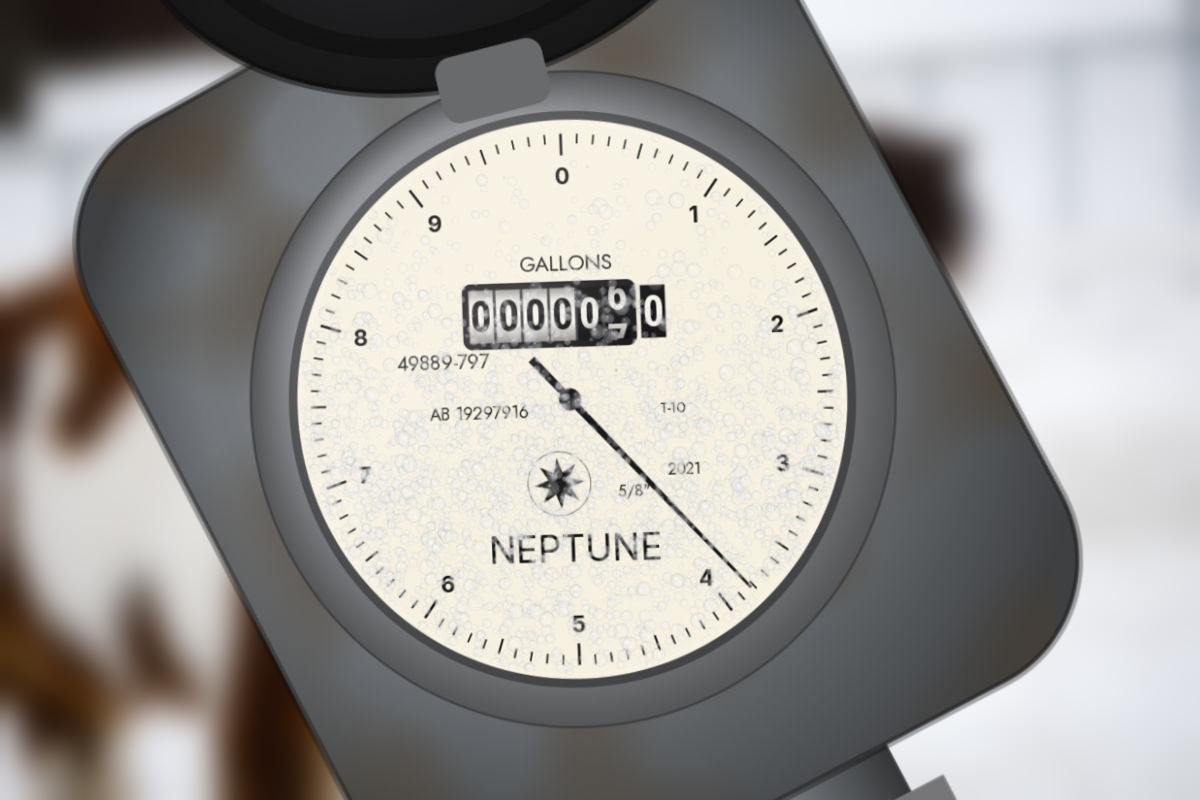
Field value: 63.8gal
